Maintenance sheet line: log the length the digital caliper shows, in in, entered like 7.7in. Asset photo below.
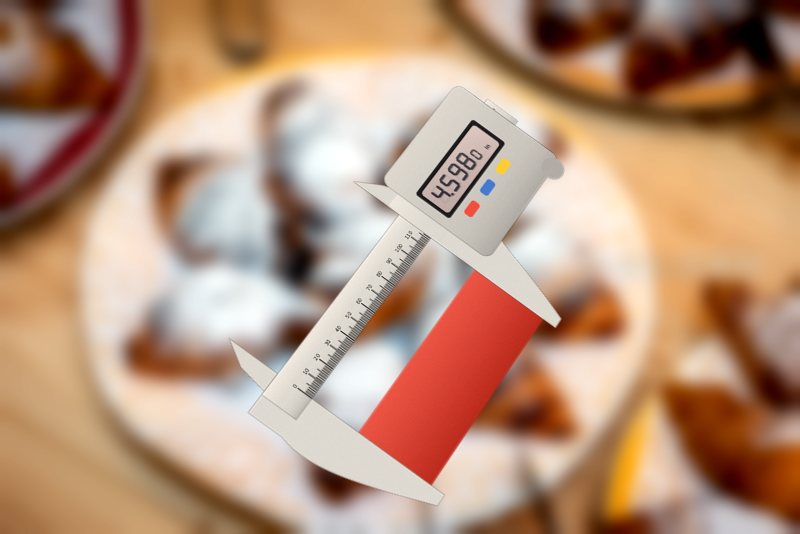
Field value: 4.5980in
